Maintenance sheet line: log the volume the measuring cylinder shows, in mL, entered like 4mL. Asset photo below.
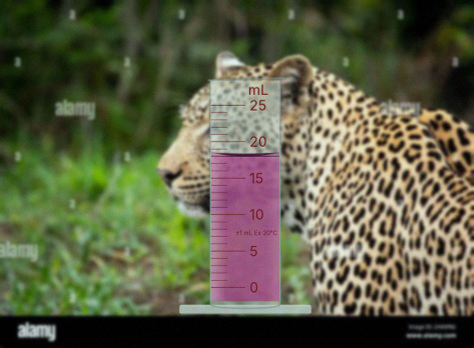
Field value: 18mL
